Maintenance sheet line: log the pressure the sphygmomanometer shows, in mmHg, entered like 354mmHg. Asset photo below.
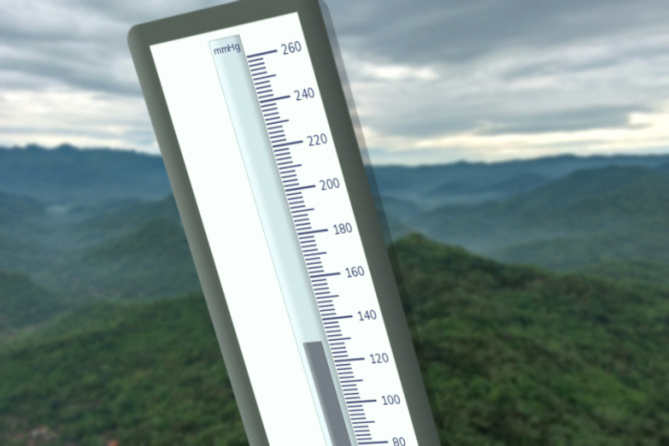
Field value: 130mmHg
